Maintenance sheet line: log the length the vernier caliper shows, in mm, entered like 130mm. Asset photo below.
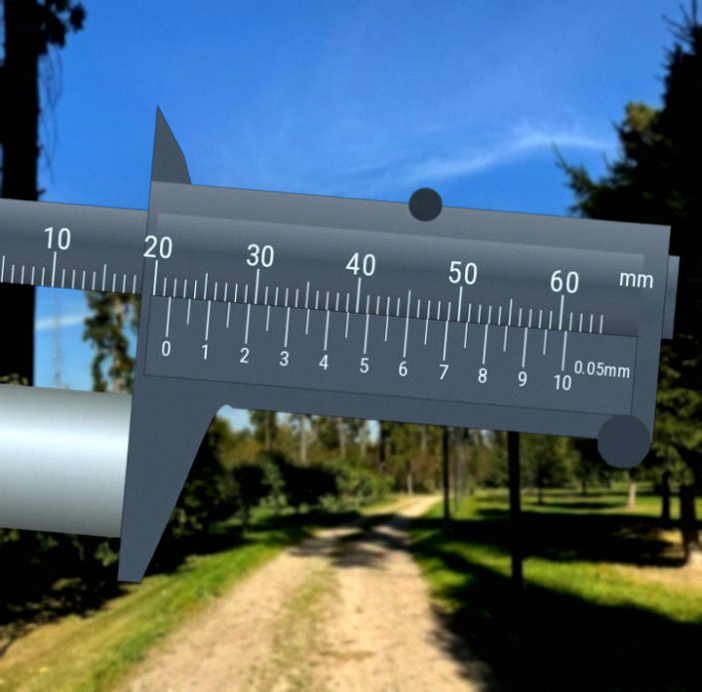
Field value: 21.6mm
